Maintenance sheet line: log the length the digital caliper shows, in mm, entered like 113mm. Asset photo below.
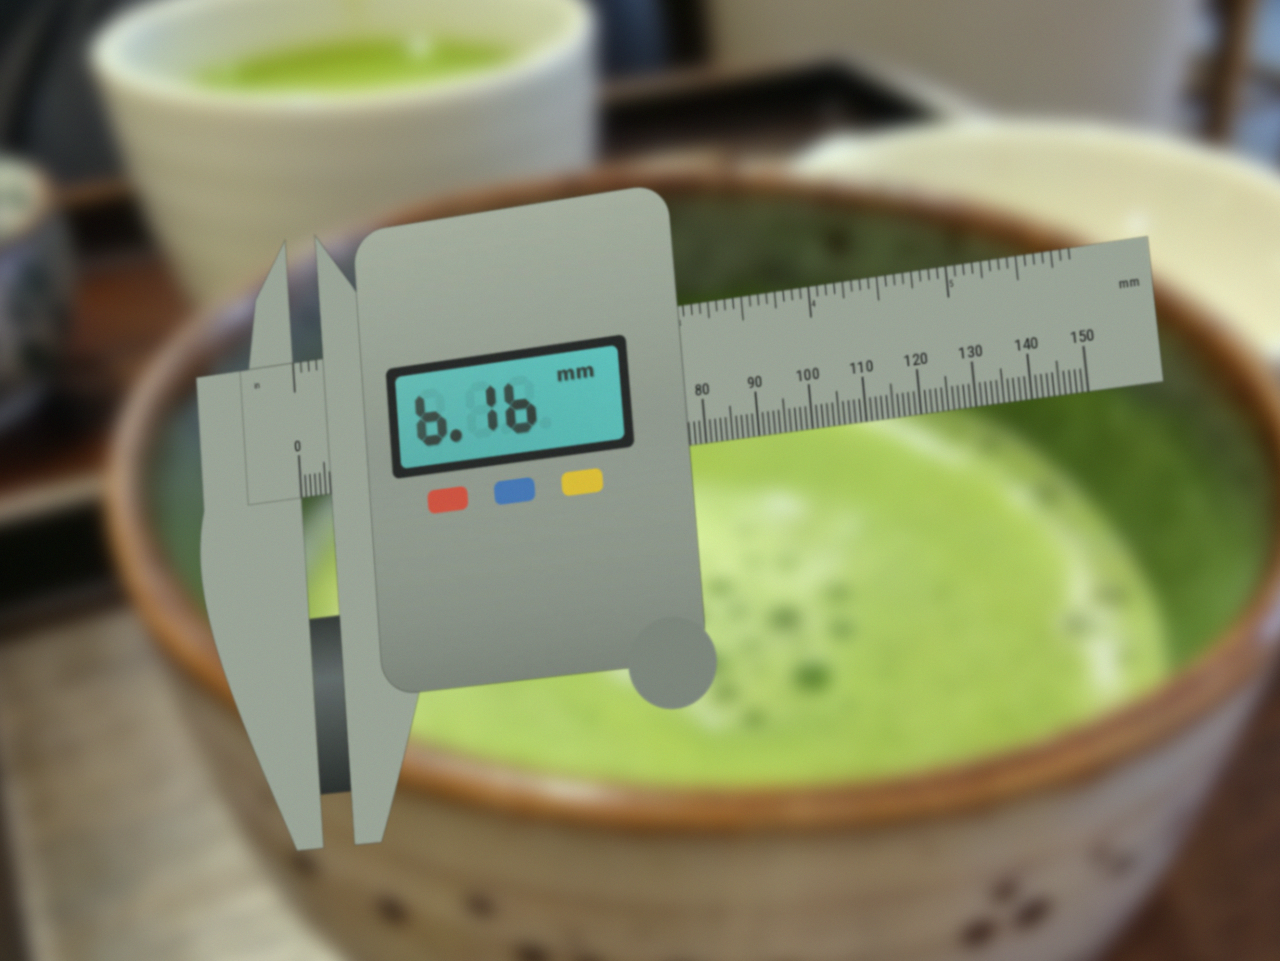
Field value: 6.16mm
